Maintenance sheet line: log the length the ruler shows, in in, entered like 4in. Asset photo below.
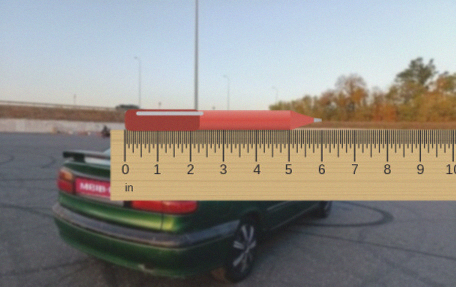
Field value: 6in
